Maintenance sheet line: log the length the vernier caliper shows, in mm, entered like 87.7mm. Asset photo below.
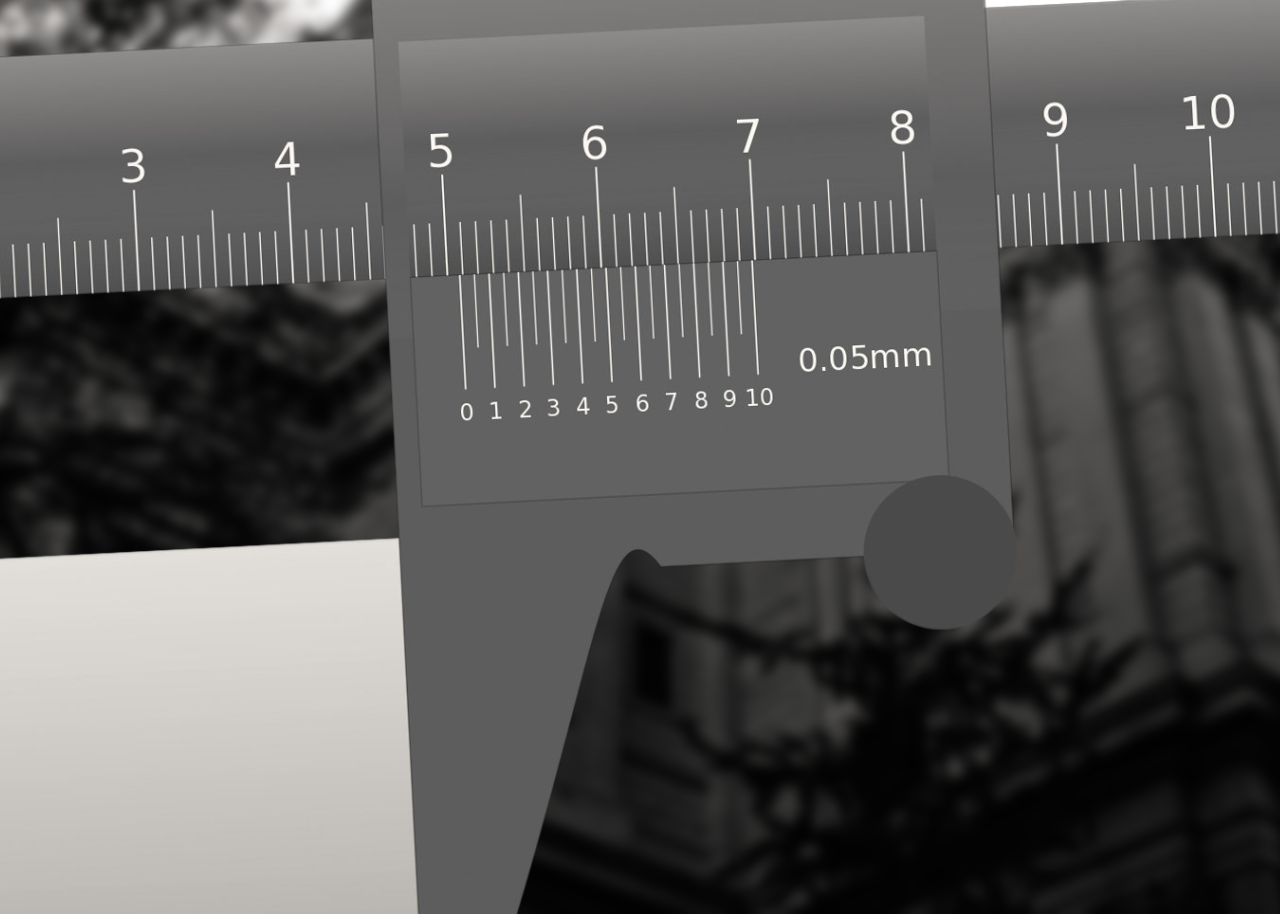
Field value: 50.8mm
